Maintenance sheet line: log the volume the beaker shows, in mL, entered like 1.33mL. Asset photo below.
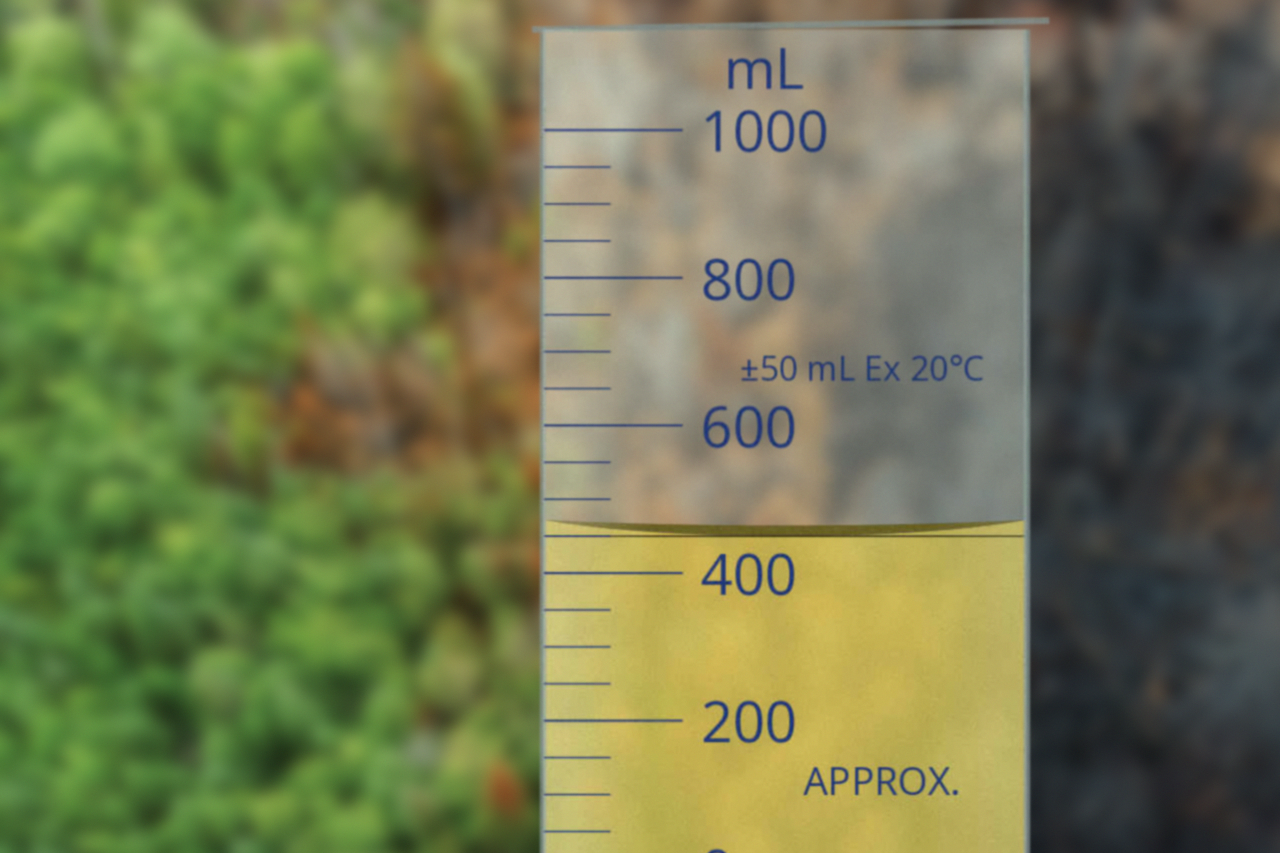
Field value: 450mL
